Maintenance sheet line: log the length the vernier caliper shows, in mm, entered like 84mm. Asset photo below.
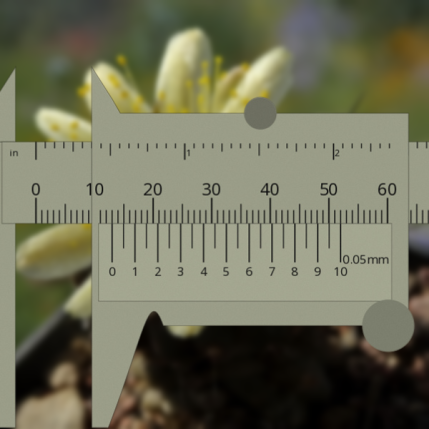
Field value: 13.0mm
